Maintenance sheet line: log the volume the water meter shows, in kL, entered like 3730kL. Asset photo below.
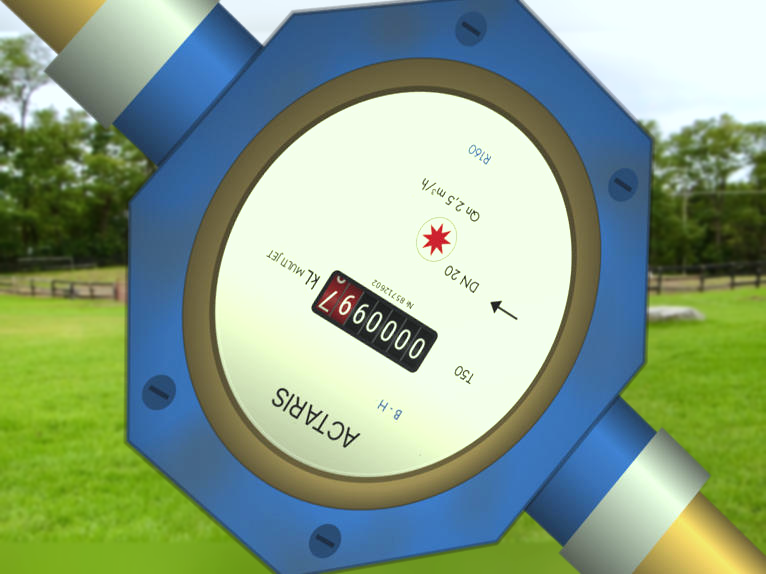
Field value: 9.97kL
